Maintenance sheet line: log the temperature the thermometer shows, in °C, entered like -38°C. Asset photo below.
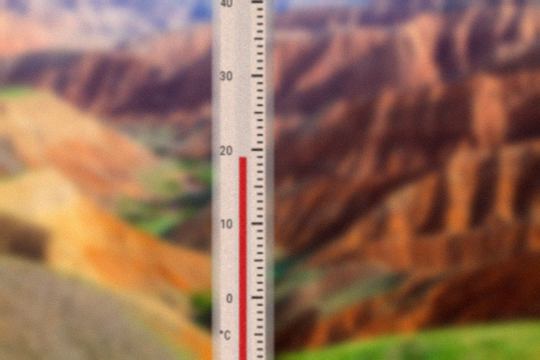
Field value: 19°C
